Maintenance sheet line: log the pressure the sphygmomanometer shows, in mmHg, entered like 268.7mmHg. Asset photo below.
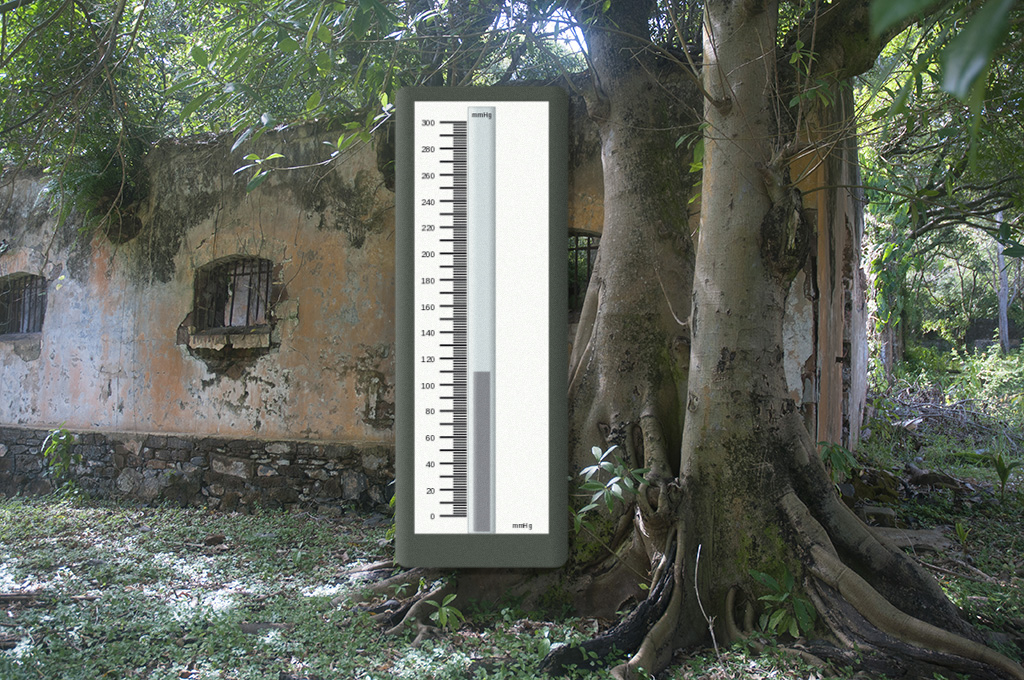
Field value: 110mmHg
